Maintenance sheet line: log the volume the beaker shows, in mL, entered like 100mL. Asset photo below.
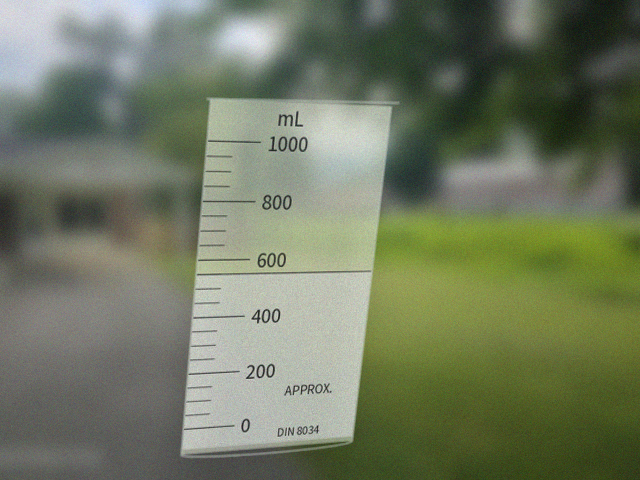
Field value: 550mL
